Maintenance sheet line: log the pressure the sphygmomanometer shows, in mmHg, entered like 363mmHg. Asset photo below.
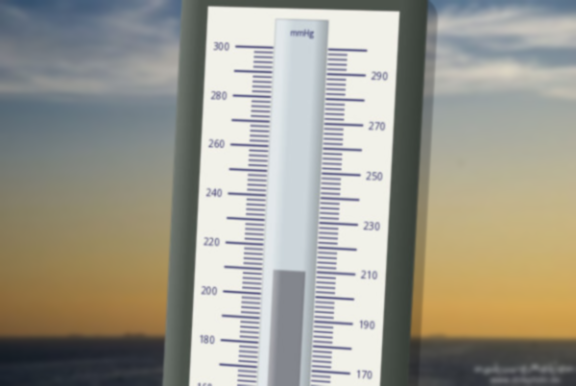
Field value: 210mmHg
